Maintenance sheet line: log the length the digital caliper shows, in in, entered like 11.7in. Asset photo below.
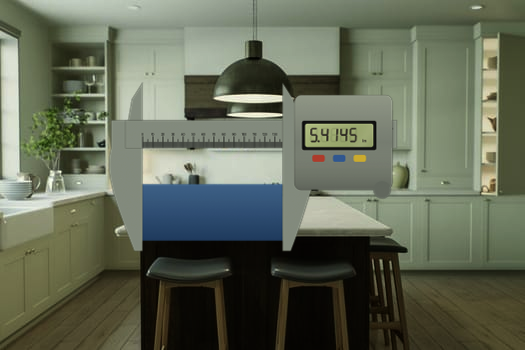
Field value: 5.4145in
